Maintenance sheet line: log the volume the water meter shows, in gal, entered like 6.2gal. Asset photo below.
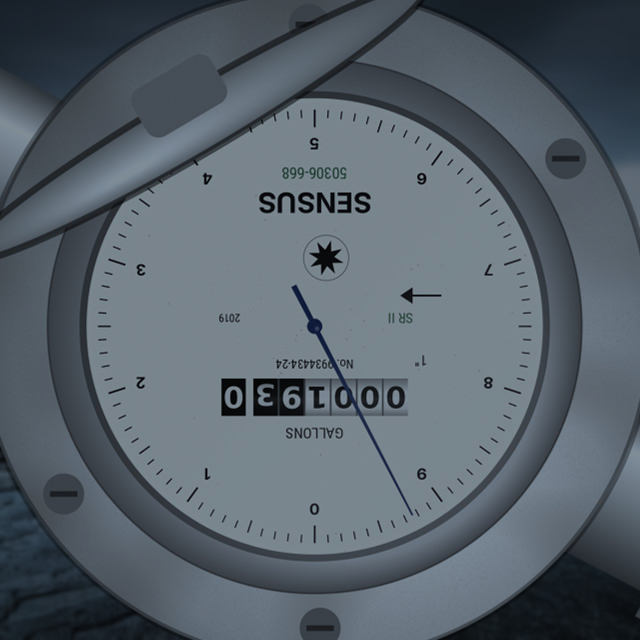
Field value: 1929.2gal
